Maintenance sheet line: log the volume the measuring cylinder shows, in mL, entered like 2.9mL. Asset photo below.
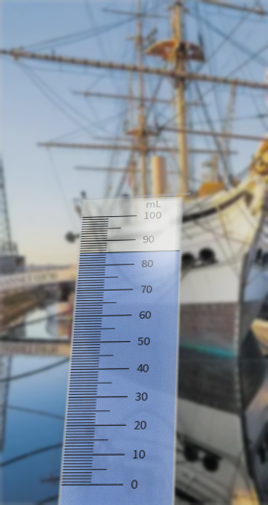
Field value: 85mL
